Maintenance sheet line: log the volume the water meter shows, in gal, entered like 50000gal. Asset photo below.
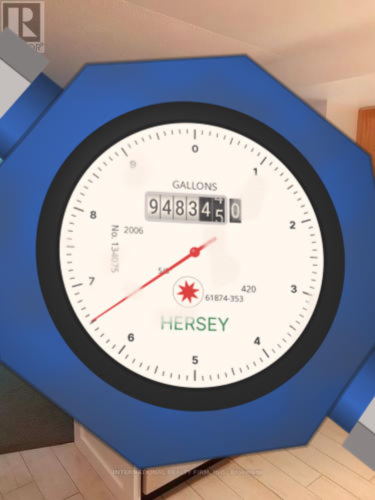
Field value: 9483446.5gal
